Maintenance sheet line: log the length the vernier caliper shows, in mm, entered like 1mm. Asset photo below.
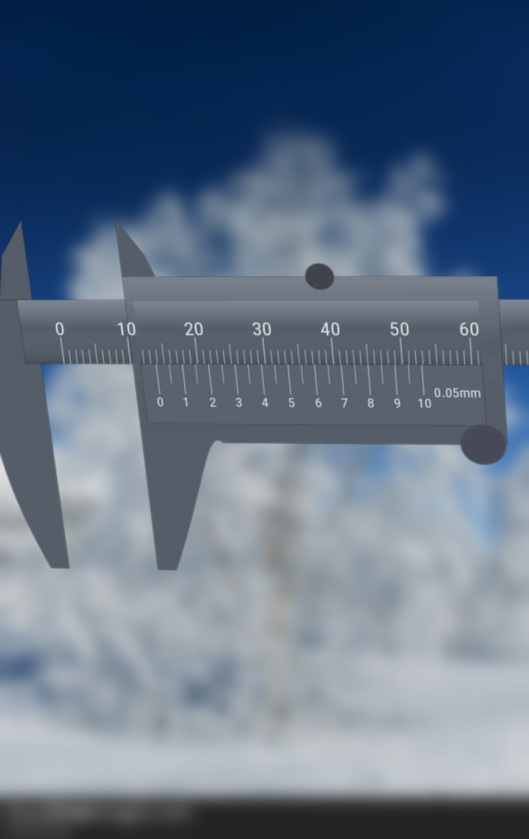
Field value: 13.8mm
